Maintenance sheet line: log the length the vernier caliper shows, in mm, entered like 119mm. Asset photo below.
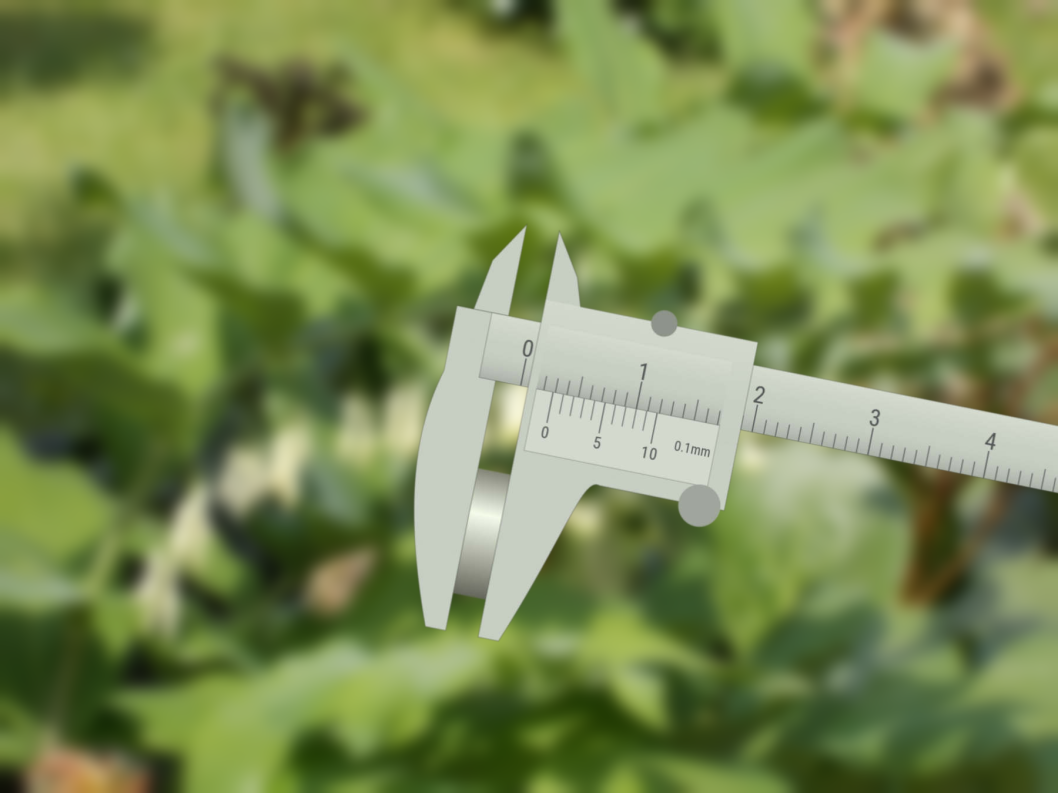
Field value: 2.8mm
